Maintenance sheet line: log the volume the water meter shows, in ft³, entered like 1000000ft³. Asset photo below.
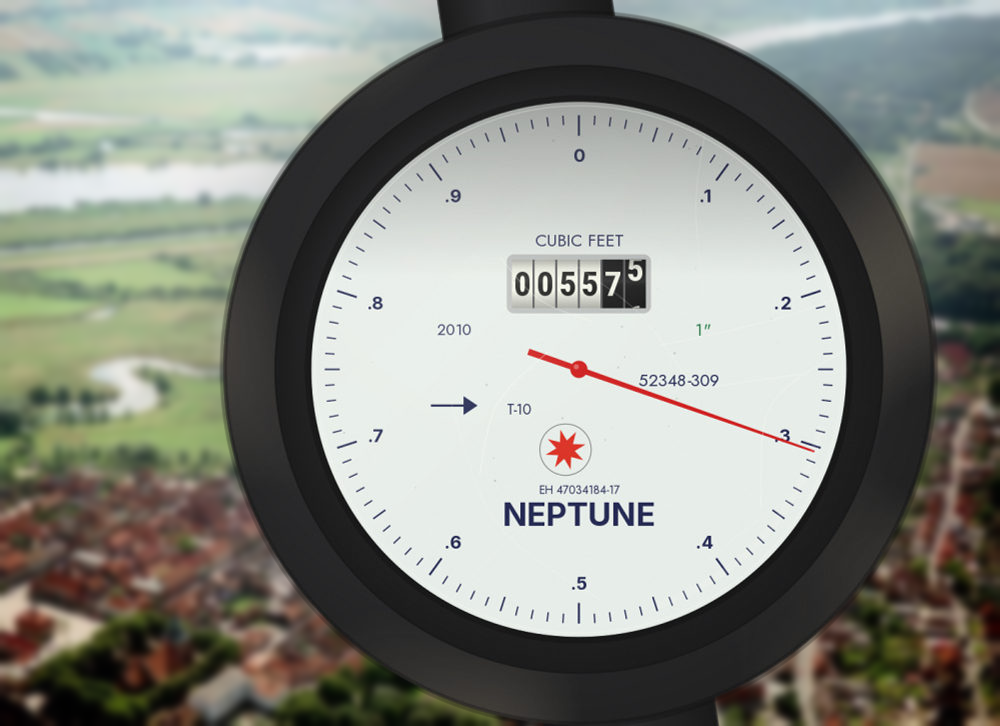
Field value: 5575.30ft³
